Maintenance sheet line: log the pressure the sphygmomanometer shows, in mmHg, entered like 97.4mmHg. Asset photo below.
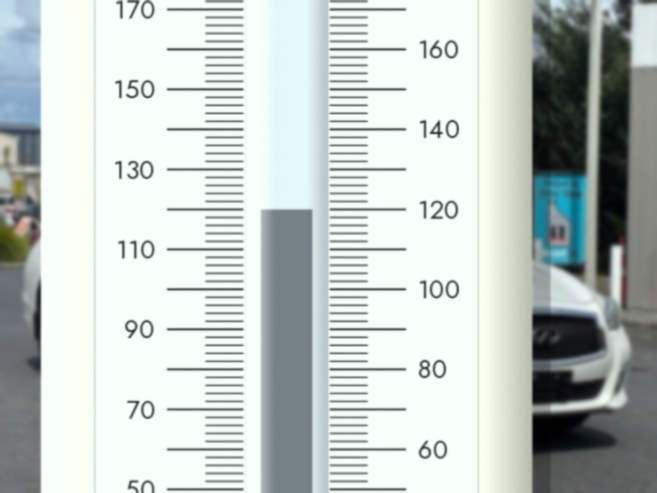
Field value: 120mmHg
